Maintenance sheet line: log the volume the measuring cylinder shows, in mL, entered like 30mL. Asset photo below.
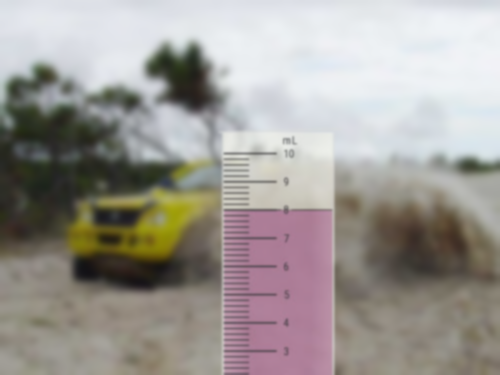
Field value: 8mL
